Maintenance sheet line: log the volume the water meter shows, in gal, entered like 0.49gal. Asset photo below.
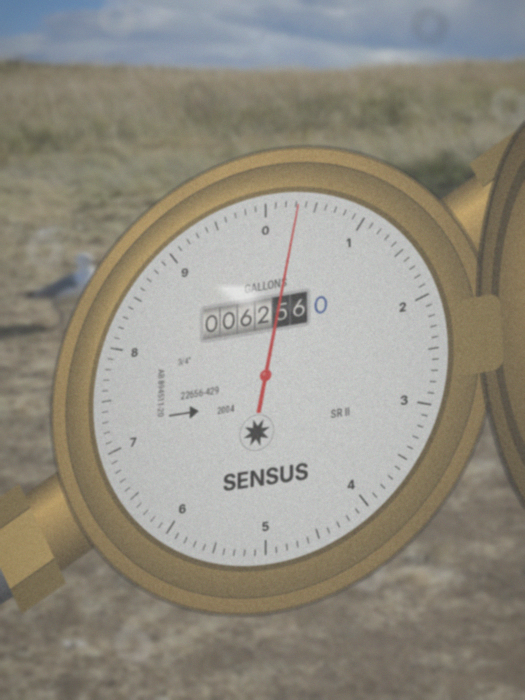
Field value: 62560.3gal
